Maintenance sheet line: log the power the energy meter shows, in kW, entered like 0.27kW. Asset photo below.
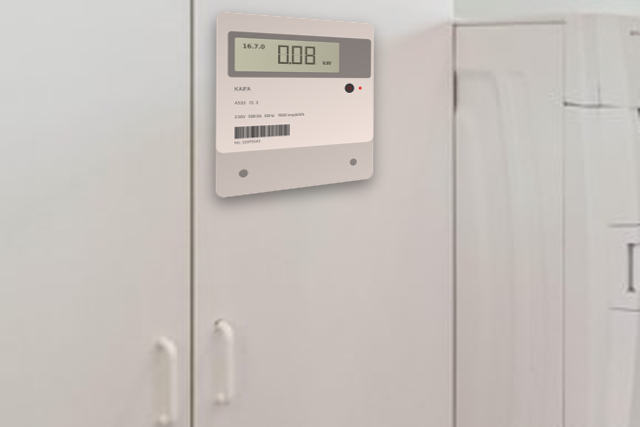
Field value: 0.08kW
